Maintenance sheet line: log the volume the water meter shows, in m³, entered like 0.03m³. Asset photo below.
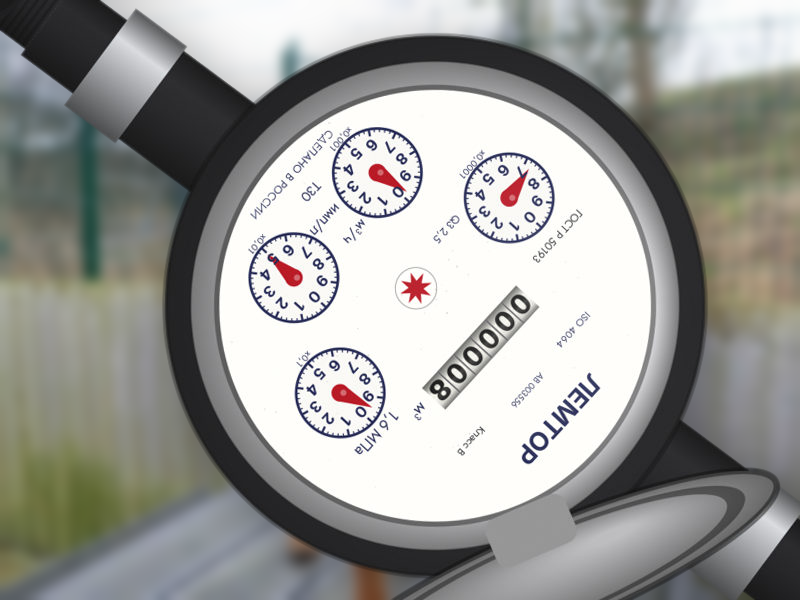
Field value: 7.9497m³
